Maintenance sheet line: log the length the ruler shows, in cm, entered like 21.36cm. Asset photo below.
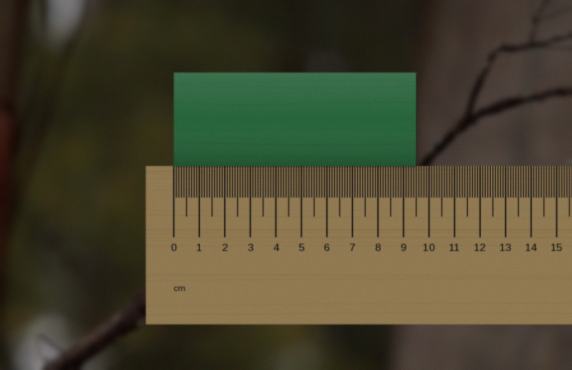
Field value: 9.5cm
